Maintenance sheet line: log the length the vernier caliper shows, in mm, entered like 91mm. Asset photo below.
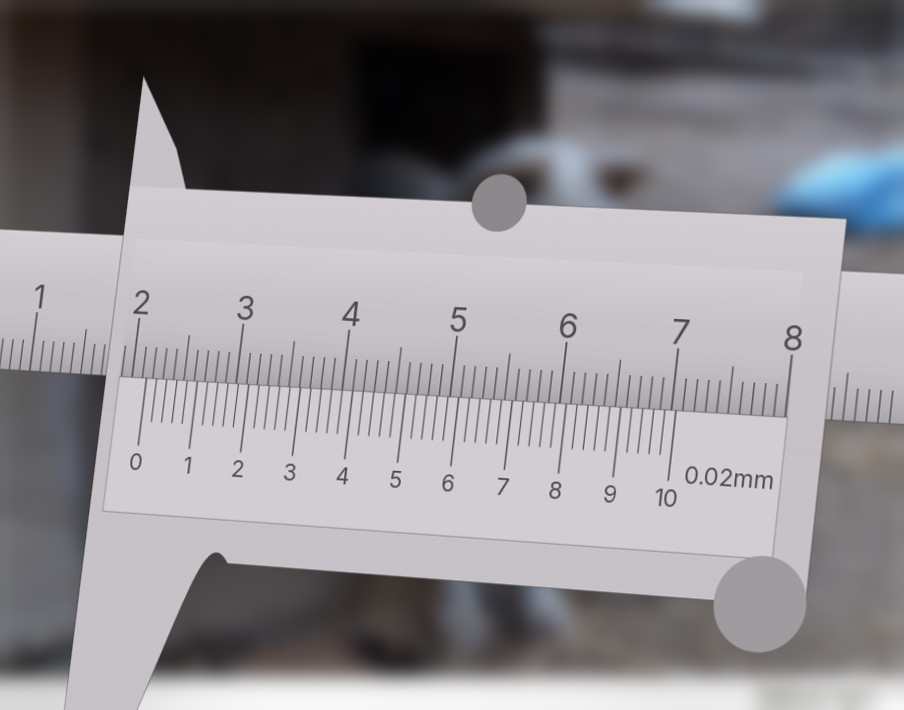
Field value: 21.4mm
